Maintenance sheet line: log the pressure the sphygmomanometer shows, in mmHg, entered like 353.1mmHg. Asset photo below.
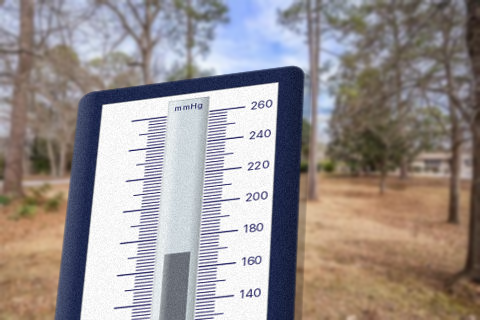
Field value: 170mmHg
